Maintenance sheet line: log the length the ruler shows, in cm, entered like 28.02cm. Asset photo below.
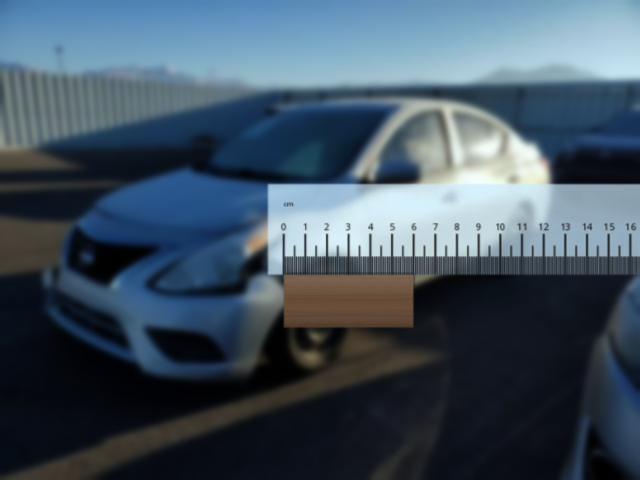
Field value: 6cm
